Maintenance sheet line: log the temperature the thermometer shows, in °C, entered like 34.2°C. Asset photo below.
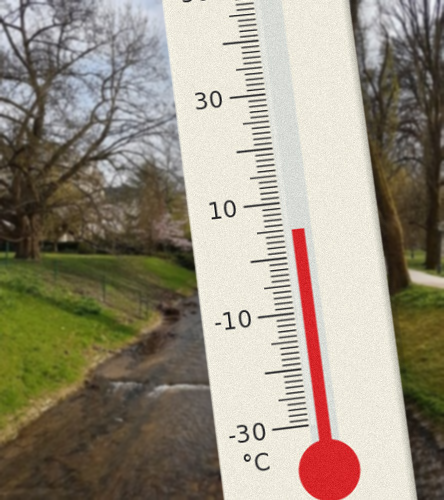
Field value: 5°C
